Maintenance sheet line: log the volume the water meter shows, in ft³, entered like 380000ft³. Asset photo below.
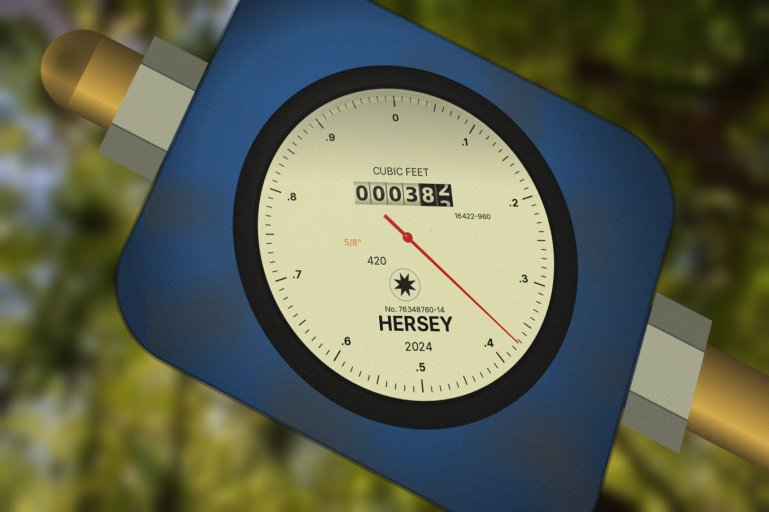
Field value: 382.37ft³
